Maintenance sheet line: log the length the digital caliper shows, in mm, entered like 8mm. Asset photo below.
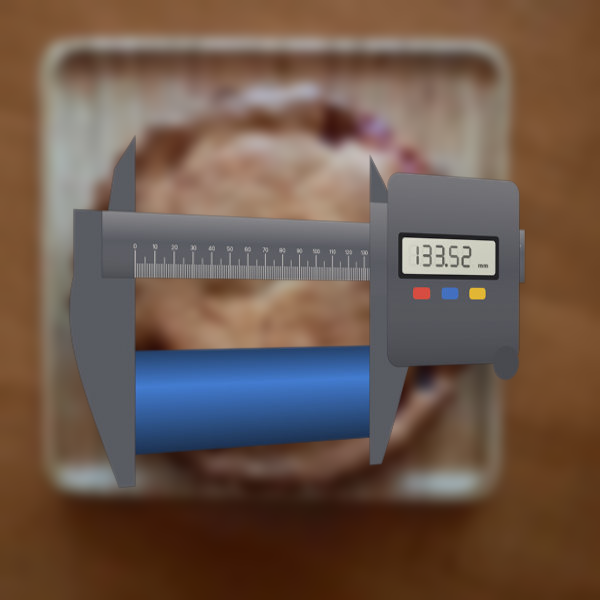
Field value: 133.52mm
